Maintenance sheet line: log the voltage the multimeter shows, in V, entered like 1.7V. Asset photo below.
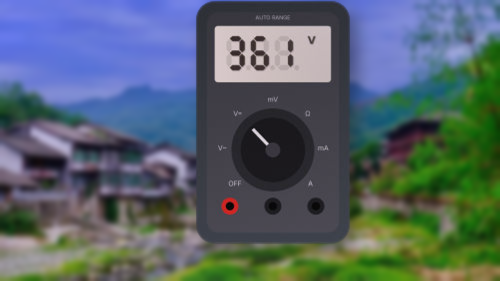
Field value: 361V
